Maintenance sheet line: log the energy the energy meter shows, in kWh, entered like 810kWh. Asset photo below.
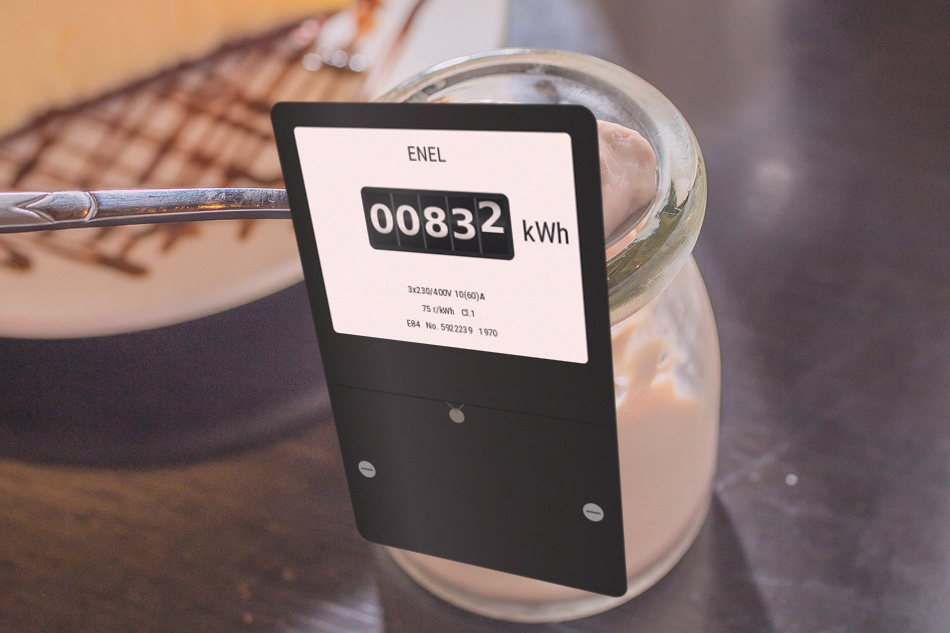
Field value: 832kWh
